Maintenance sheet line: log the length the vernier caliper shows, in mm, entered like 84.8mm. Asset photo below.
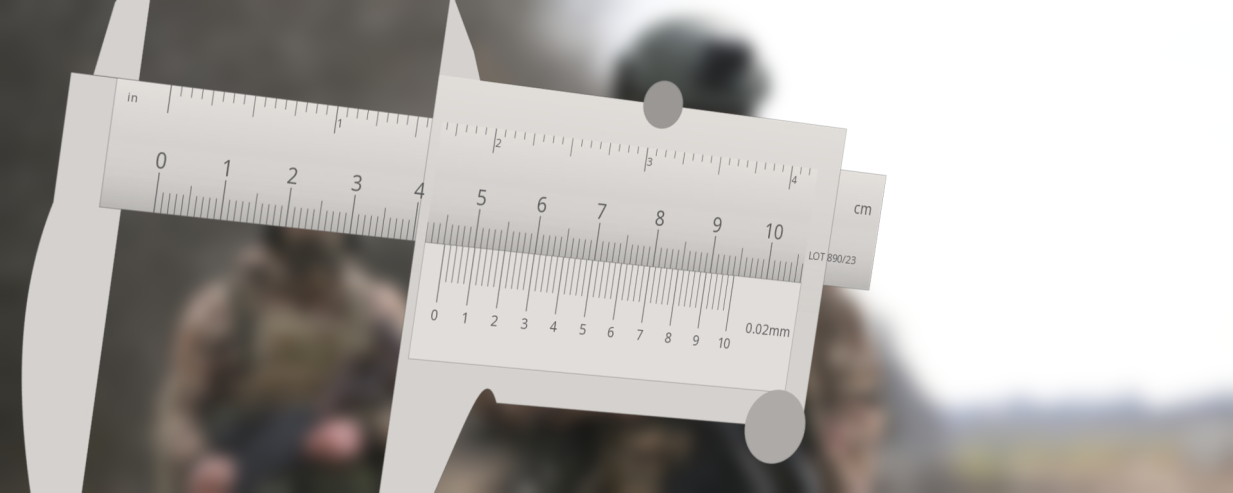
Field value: 45.2mm
